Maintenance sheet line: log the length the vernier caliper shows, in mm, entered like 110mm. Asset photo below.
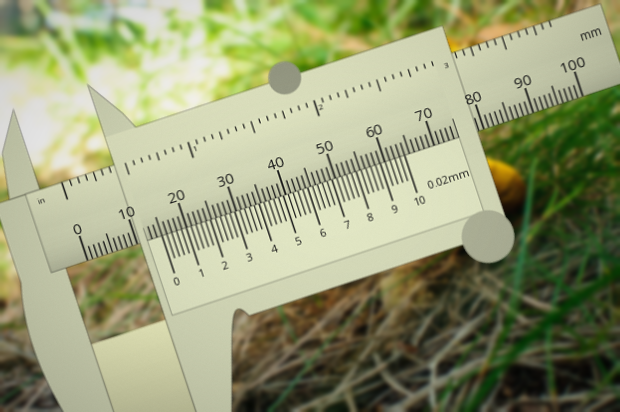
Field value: 15.0mm
